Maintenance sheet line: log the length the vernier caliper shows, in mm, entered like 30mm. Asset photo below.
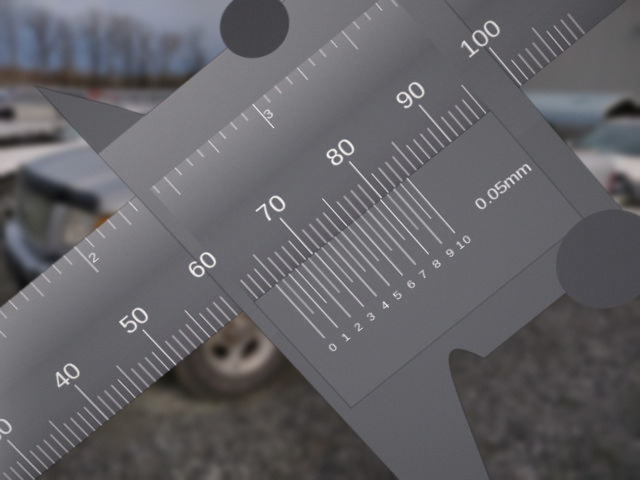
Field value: 64.6mm
